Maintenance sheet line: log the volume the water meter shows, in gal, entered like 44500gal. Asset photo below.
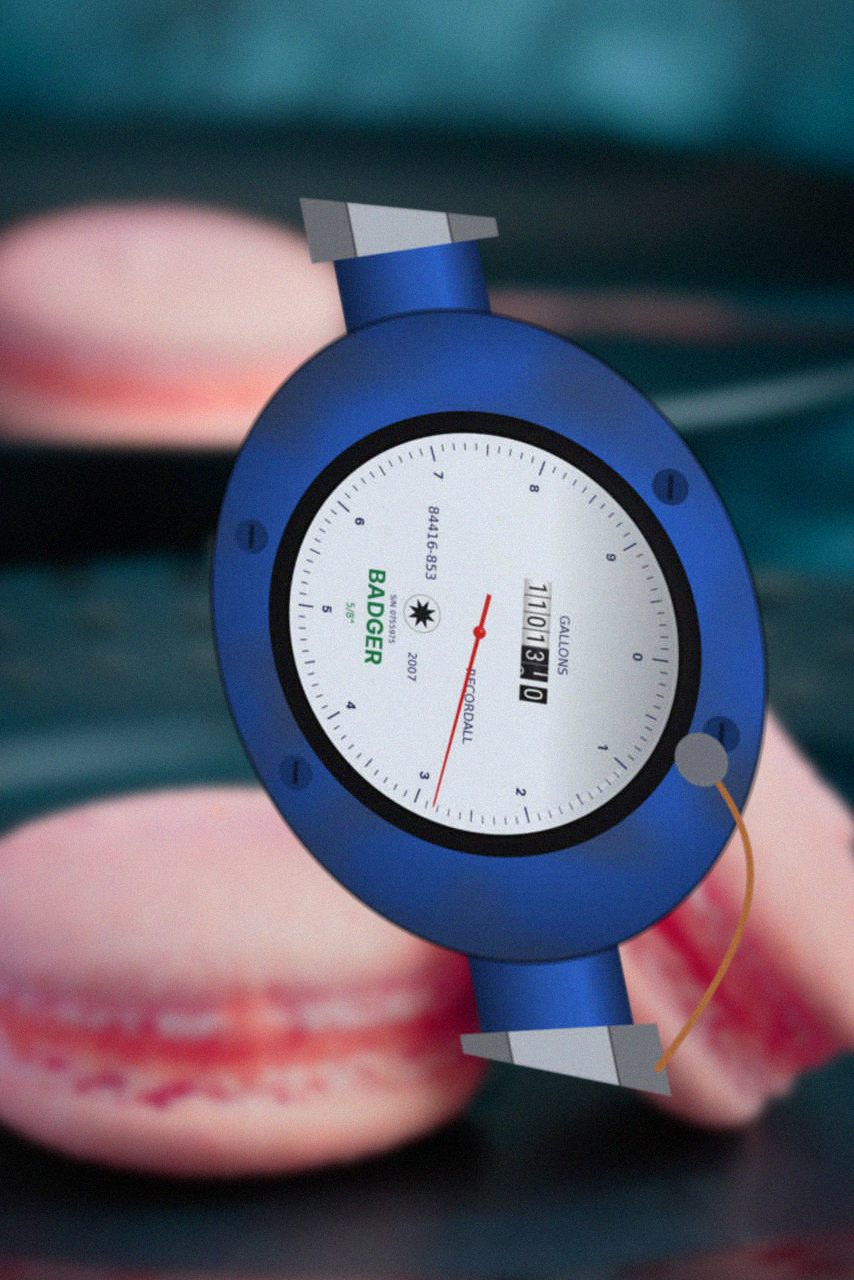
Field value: 1101312.8gal
